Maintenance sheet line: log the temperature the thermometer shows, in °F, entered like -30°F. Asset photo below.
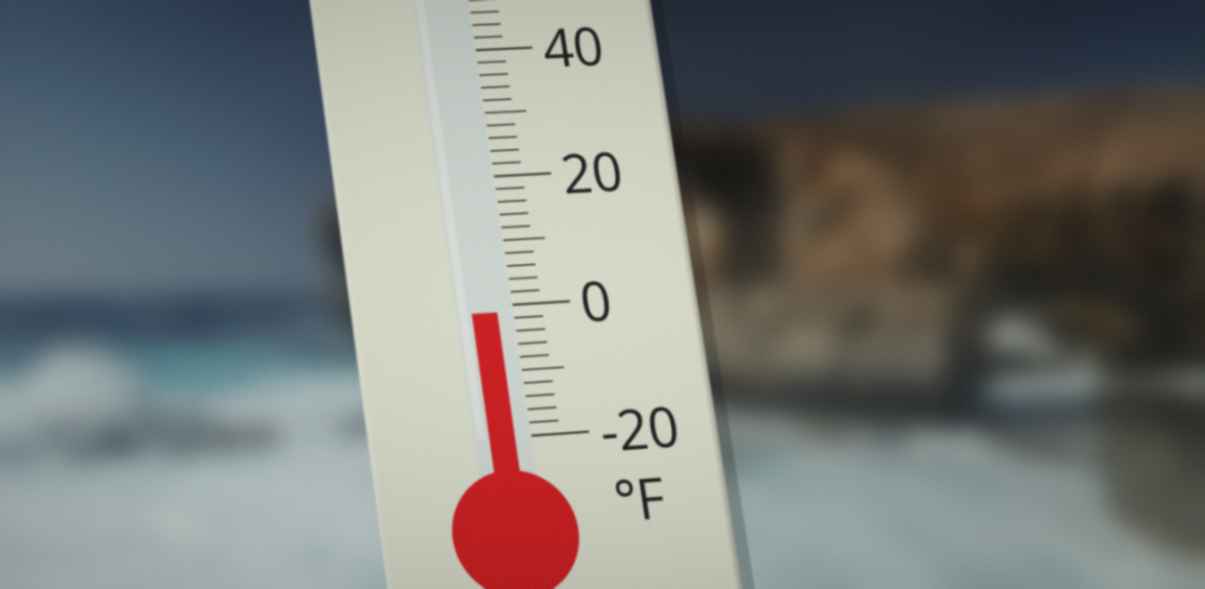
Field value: -1°F
